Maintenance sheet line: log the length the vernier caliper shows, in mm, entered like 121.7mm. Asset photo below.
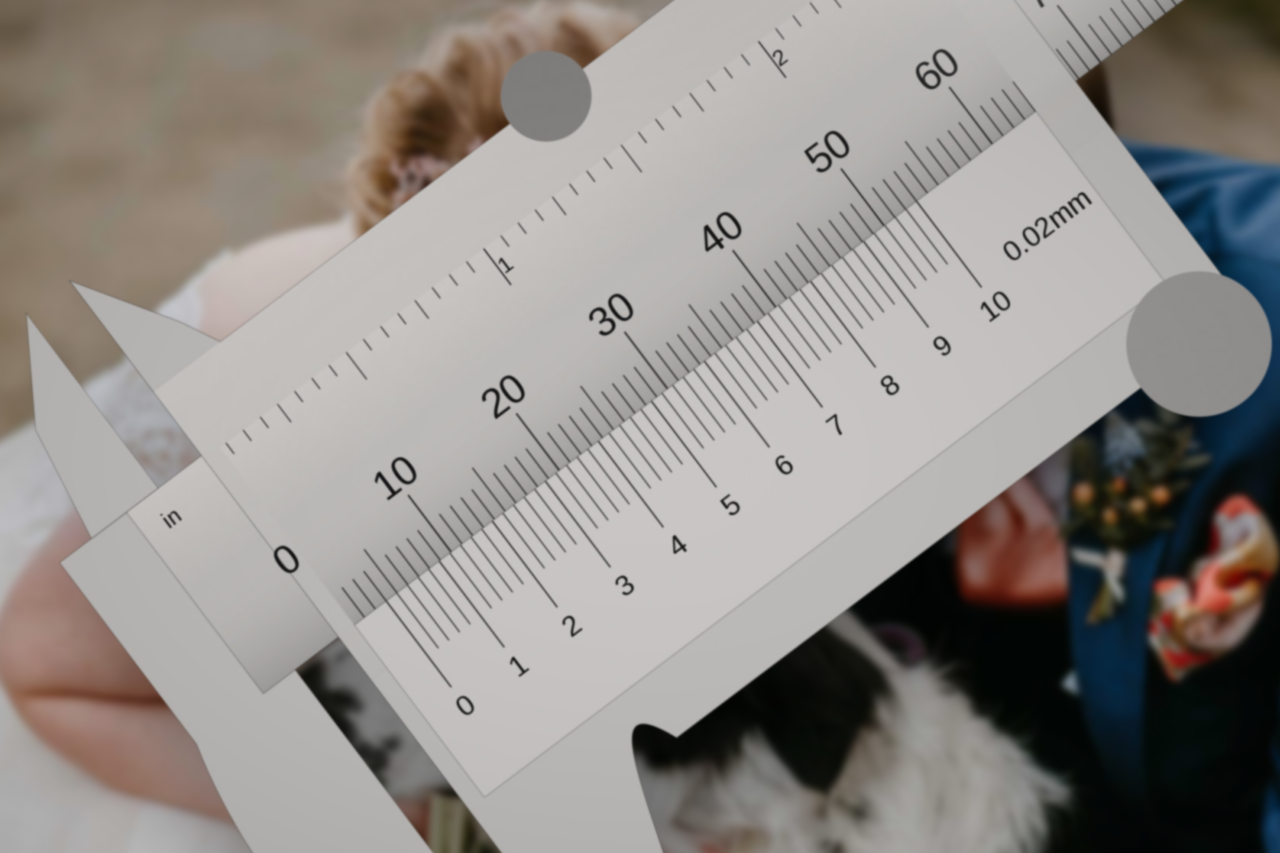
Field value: 4.0mm
